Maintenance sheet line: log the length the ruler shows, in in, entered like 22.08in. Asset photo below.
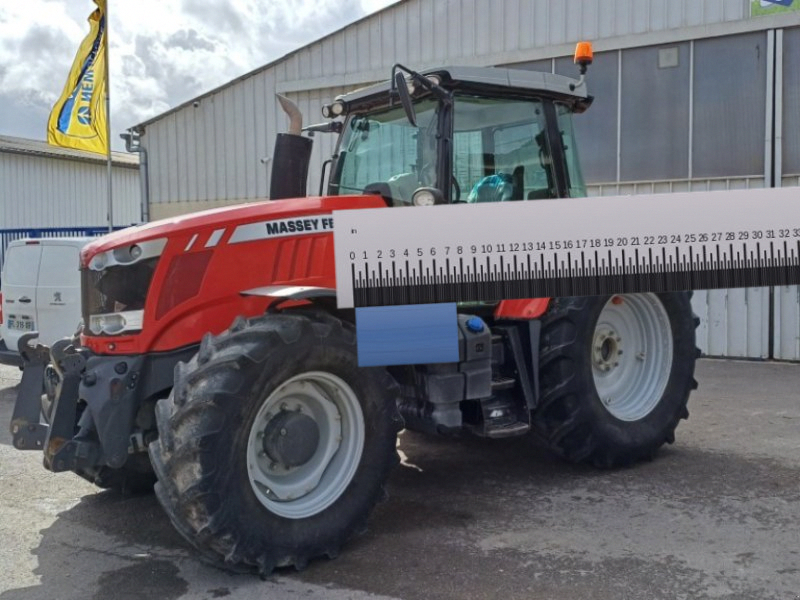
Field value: 7.5in
